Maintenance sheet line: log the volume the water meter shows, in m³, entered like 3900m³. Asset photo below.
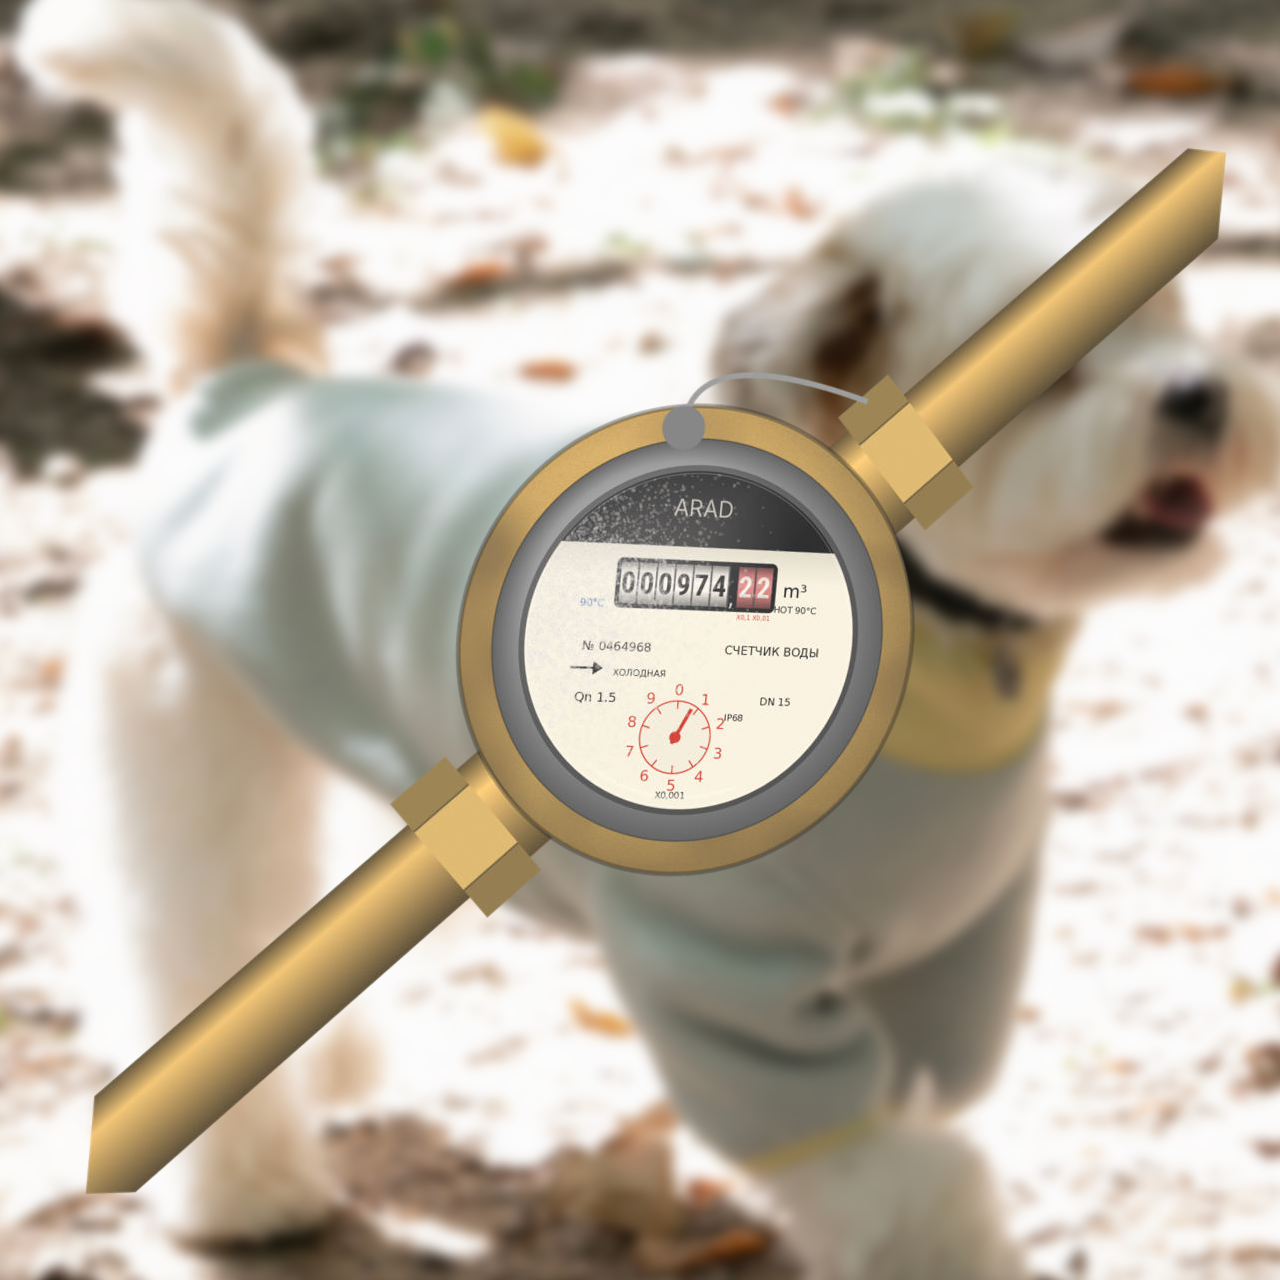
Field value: 974.220m³
